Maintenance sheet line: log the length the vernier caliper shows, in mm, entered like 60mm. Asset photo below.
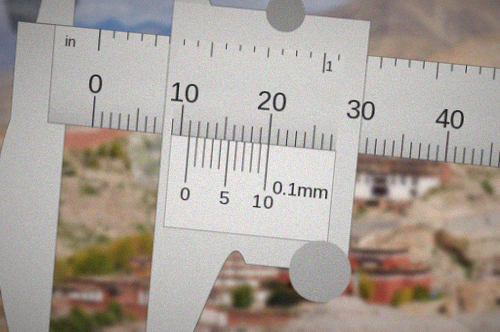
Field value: 11.0mm
